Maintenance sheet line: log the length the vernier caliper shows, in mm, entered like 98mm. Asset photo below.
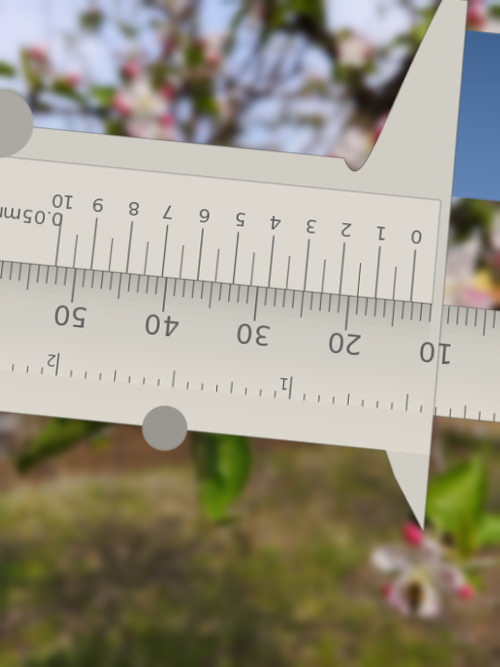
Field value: 13.2mm
